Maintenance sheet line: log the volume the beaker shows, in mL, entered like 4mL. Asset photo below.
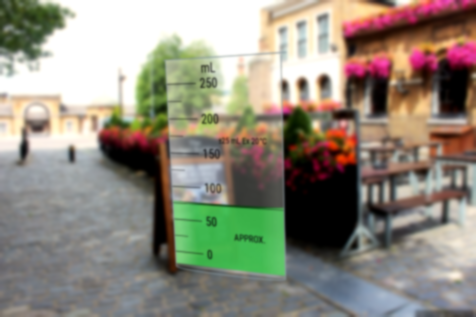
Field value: 75mL
